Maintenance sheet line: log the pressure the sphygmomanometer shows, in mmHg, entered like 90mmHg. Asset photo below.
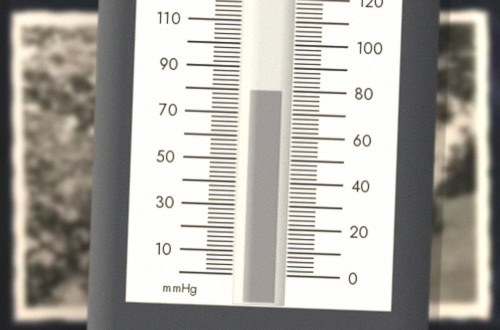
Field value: 80mmHg
